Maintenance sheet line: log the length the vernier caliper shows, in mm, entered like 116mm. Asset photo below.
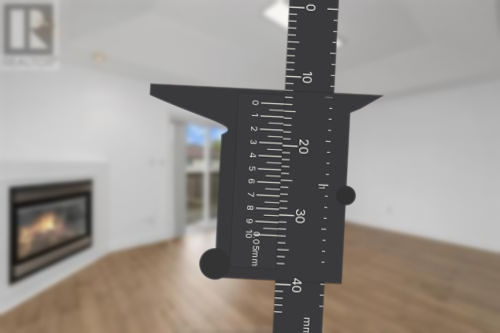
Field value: 14.0mm
